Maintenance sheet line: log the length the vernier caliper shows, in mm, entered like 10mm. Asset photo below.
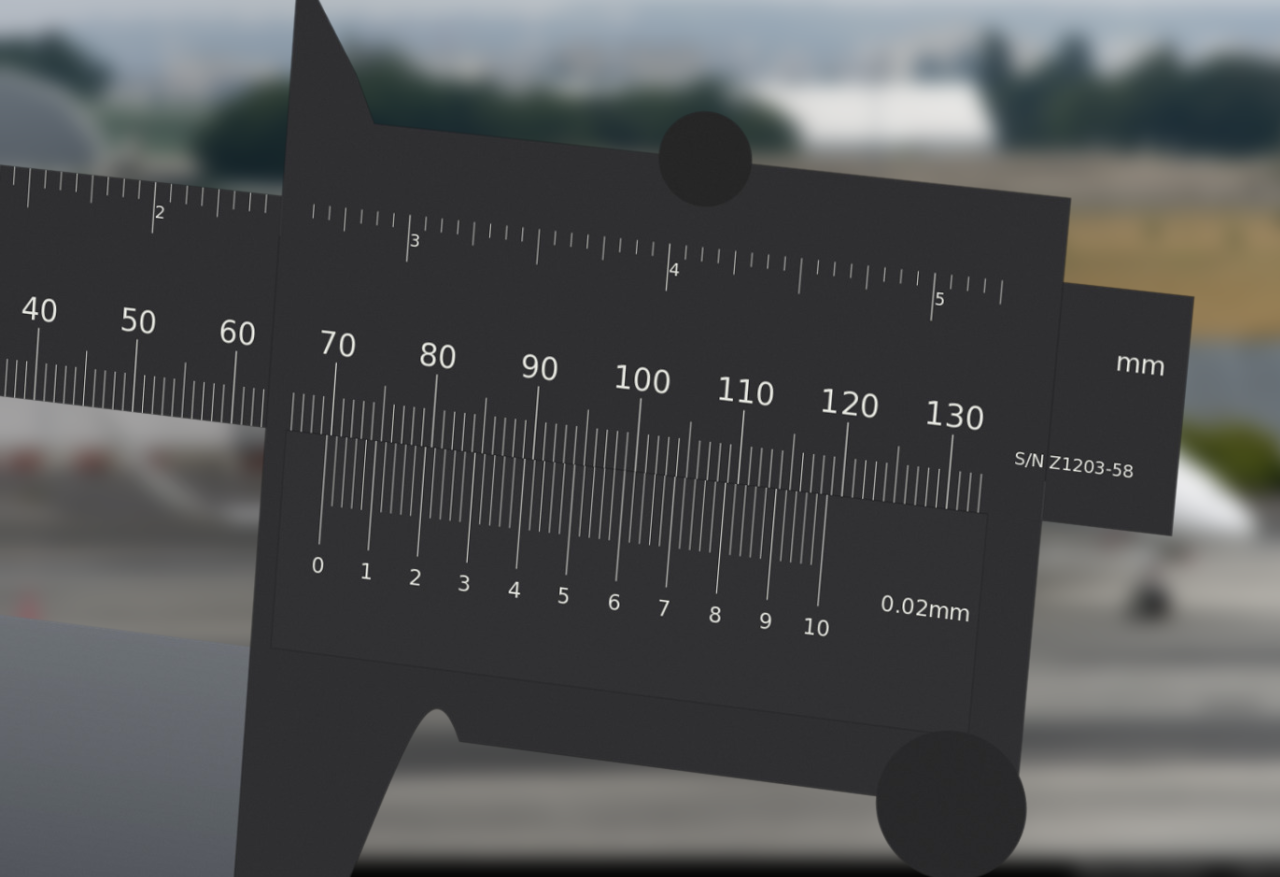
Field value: 69.6mm
